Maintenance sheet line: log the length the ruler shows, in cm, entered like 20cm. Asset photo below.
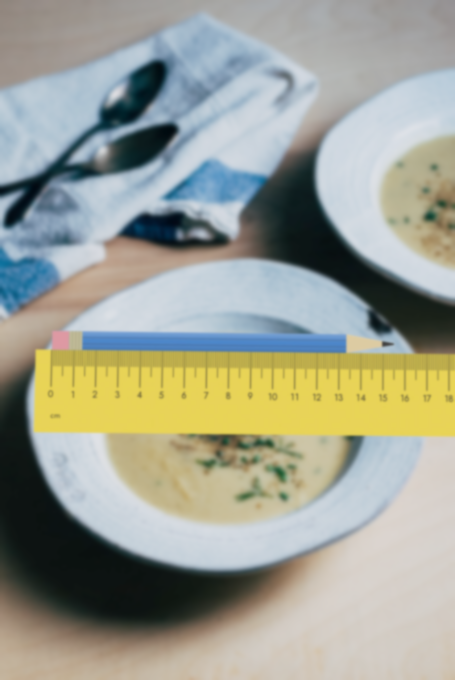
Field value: 15.5cm
